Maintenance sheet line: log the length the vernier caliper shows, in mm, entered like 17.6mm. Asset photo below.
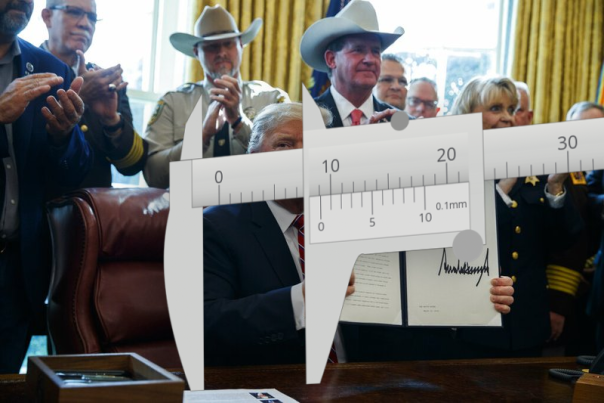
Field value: 9.1mm
